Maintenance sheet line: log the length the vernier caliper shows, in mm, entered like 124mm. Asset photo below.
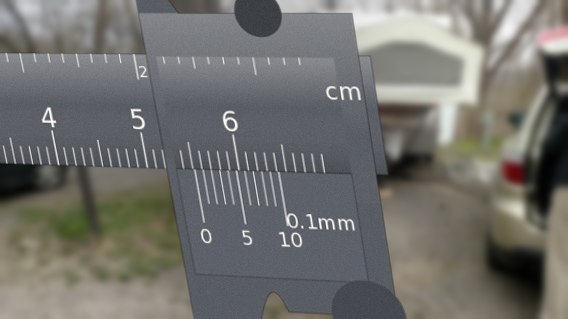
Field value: 55.2mm
